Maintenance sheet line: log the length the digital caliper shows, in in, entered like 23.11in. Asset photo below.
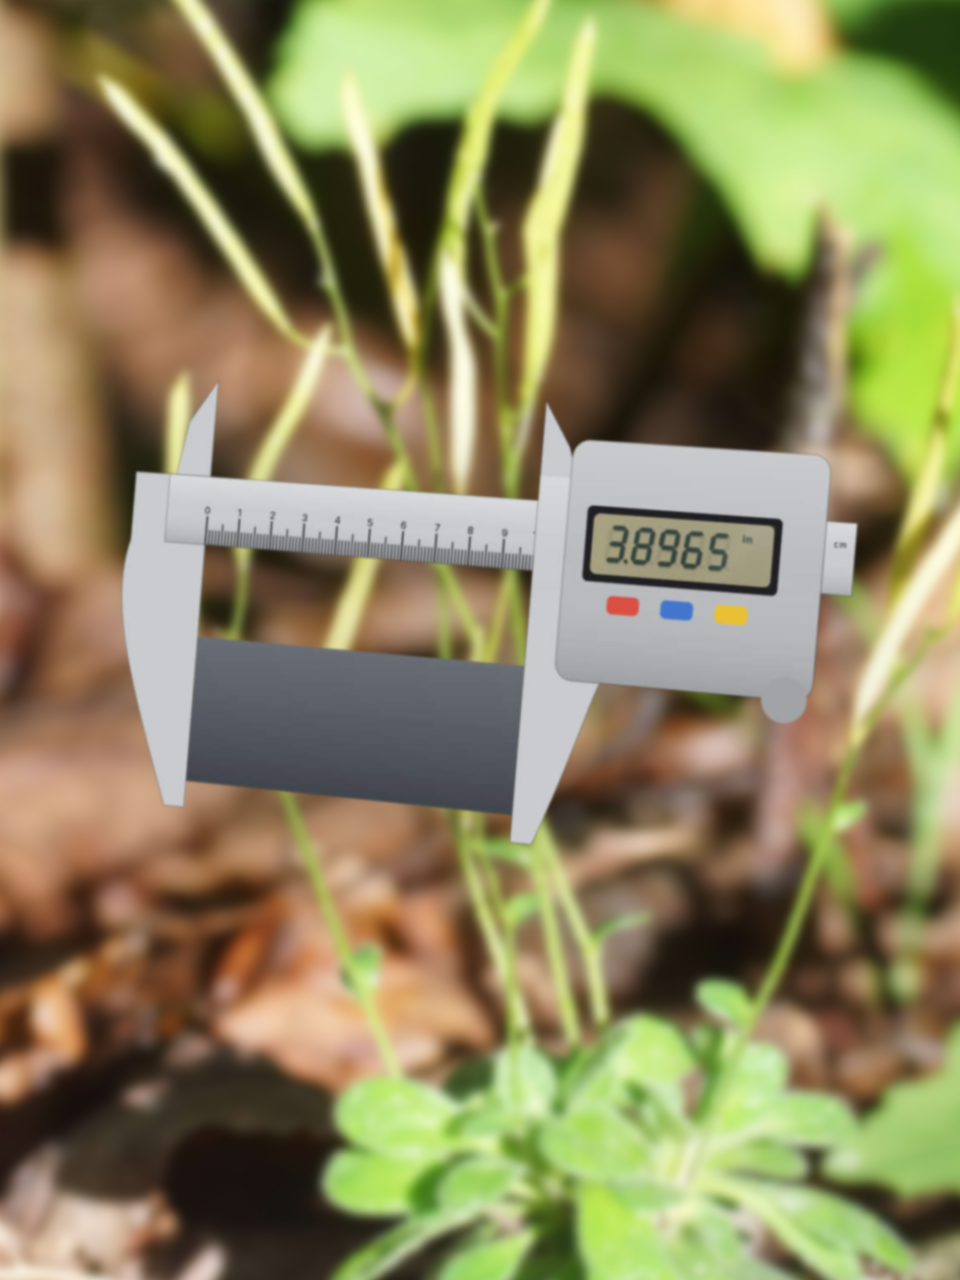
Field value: 3.8965in
